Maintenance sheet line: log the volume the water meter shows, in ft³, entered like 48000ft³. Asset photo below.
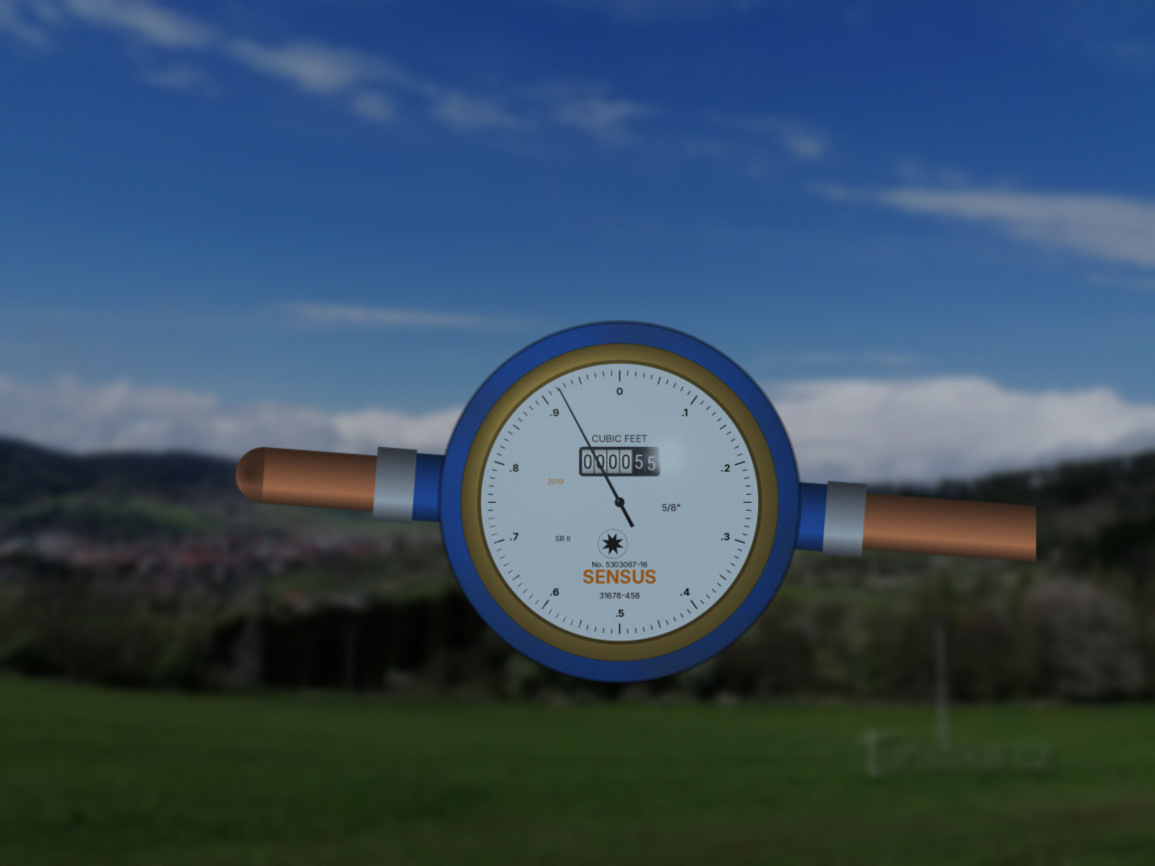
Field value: 54.92ft³
